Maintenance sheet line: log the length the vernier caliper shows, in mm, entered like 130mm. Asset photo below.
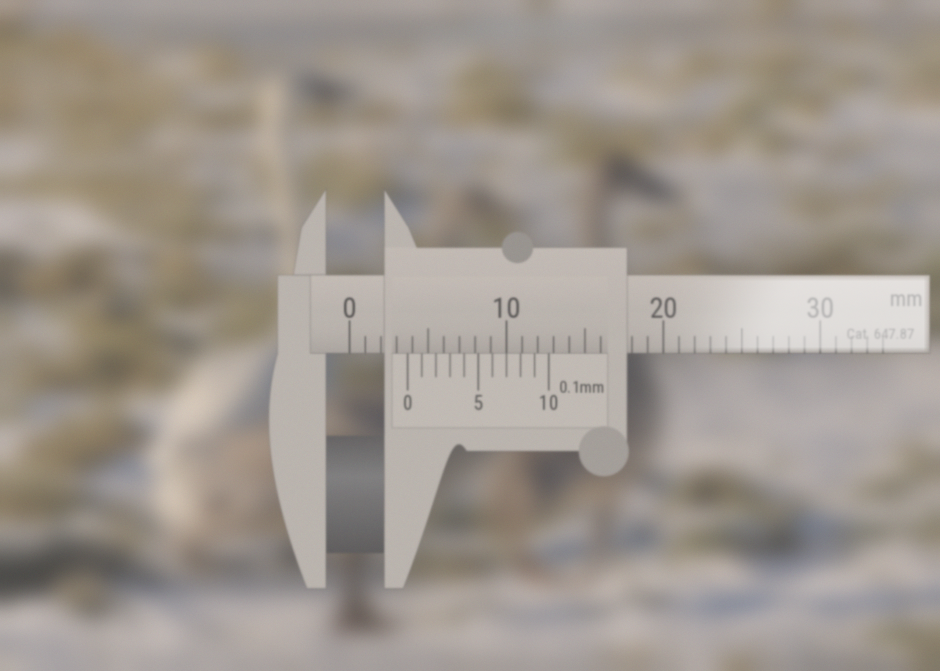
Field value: 3.7mm
